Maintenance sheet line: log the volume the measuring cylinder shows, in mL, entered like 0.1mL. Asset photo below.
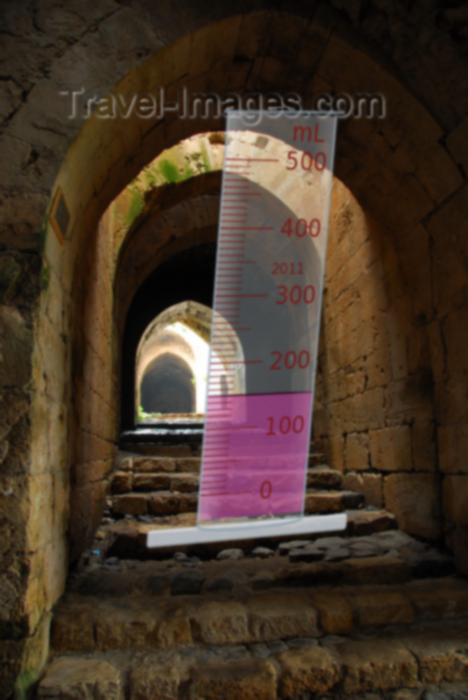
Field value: 150mL
